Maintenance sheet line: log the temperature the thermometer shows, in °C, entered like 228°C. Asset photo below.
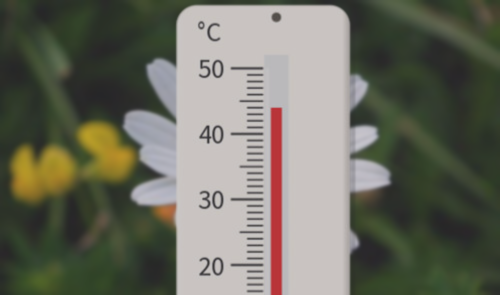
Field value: 44°C
